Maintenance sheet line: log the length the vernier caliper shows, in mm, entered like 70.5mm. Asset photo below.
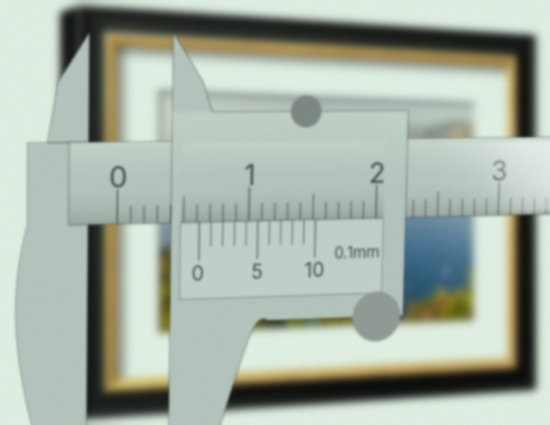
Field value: 6.2mm
